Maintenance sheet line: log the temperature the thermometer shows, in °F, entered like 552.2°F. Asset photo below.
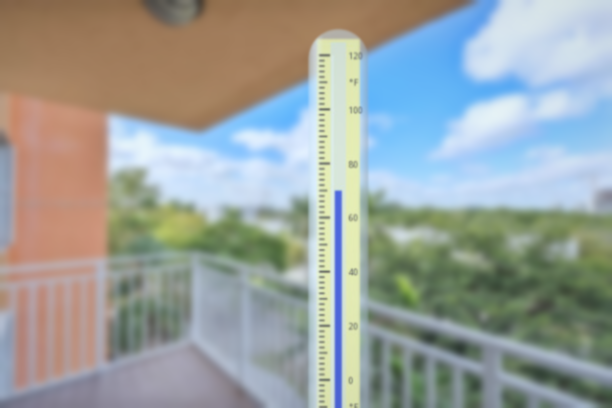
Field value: 70°F
